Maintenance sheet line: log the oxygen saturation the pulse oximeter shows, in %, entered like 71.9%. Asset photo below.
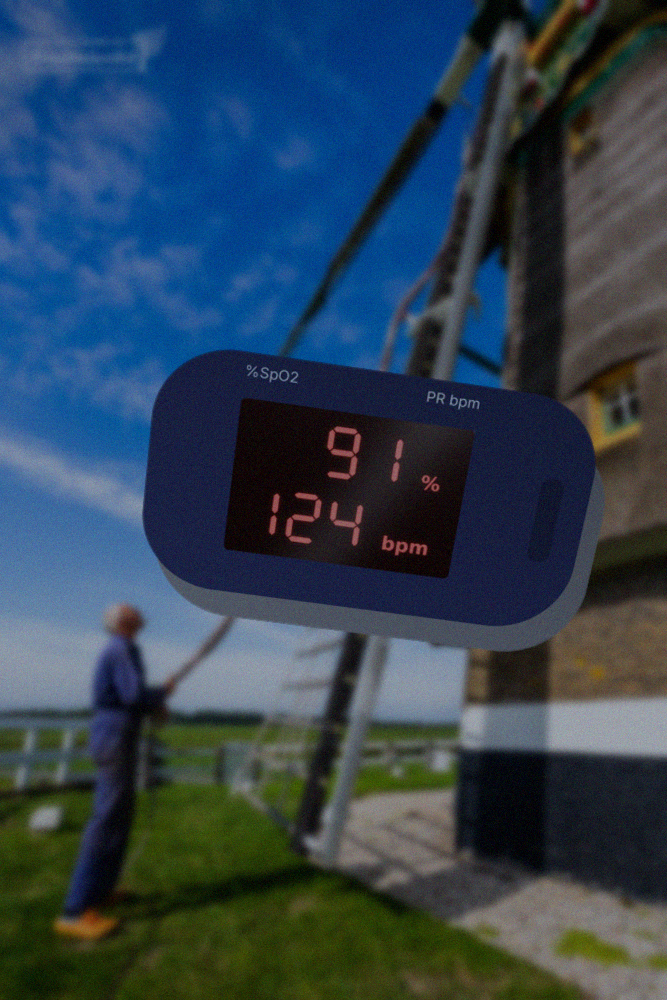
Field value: 91%
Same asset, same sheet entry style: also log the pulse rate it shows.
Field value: 124bpm
